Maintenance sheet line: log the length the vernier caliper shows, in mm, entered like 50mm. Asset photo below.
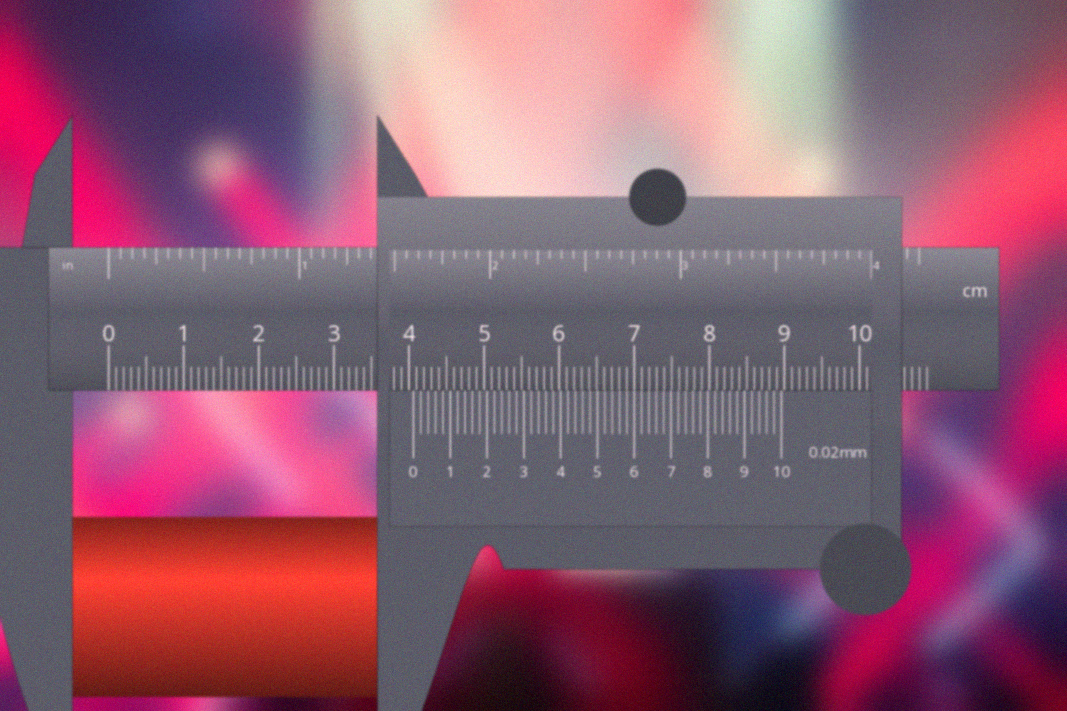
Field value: 40.6mm
